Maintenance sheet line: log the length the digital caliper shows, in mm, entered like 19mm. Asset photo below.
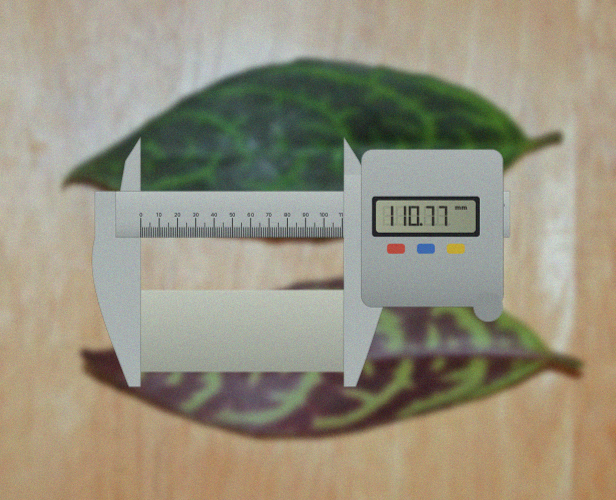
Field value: 110.77mm
